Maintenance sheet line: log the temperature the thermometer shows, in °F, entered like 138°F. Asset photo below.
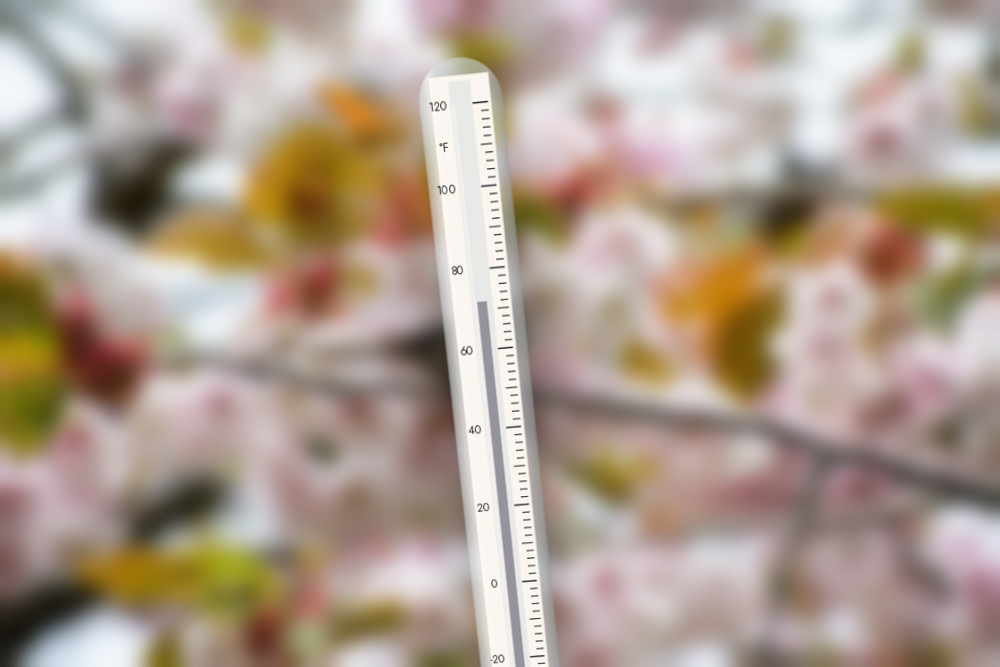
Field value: 72°F
